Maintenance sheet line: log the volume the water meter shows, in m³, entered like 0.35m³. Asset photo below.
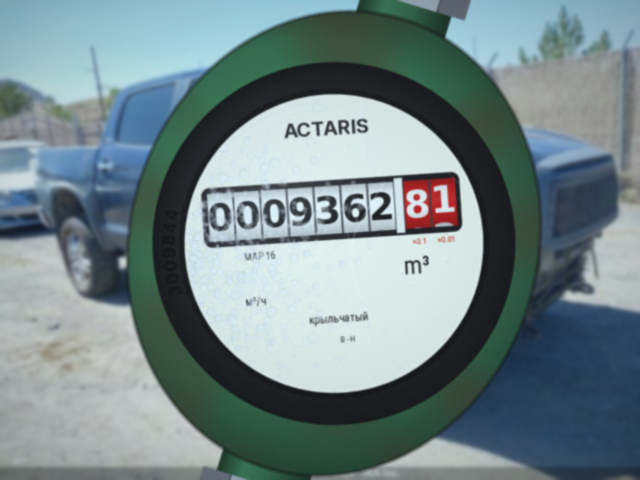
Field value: 9362.81m³
